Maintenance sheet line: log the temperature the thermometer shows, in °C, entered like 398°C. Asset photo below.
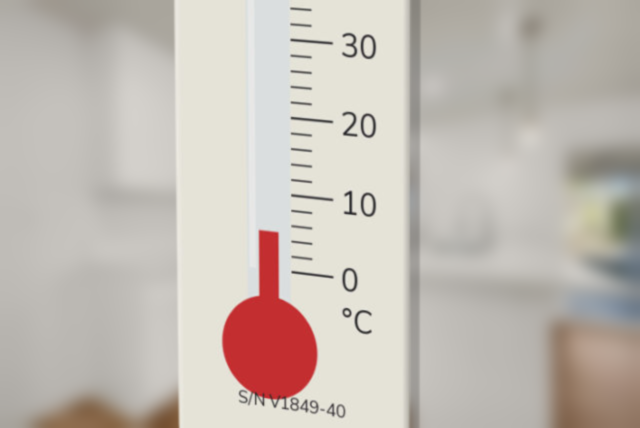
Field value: 5°C
